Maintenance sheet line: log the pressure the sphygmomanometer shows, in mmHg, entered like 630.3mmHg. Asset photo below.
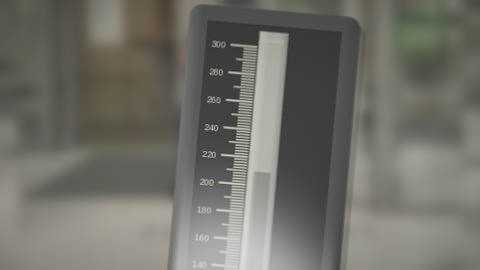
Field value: 210mmHg
